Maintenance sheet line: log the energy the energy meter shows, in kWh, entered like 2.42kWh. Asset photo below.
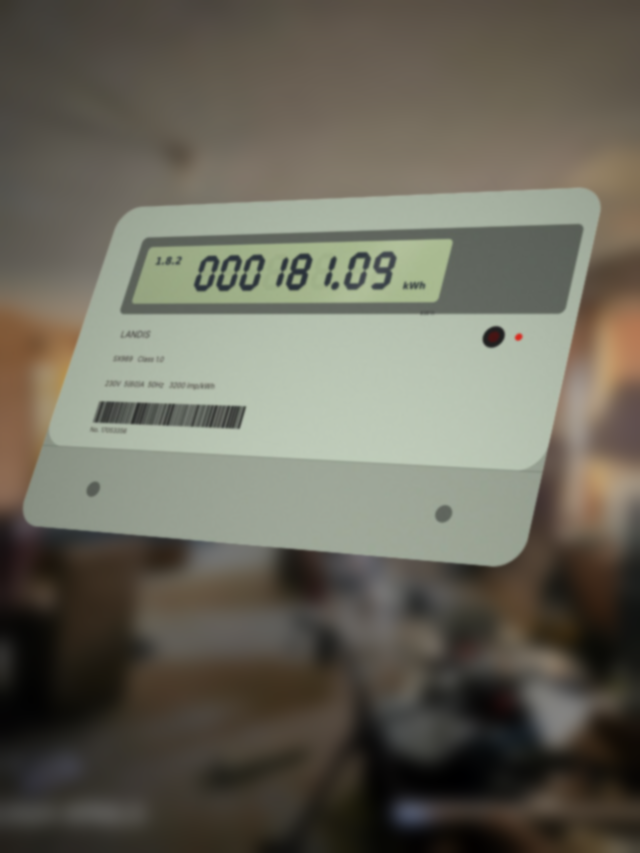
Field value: 181.09kWh
